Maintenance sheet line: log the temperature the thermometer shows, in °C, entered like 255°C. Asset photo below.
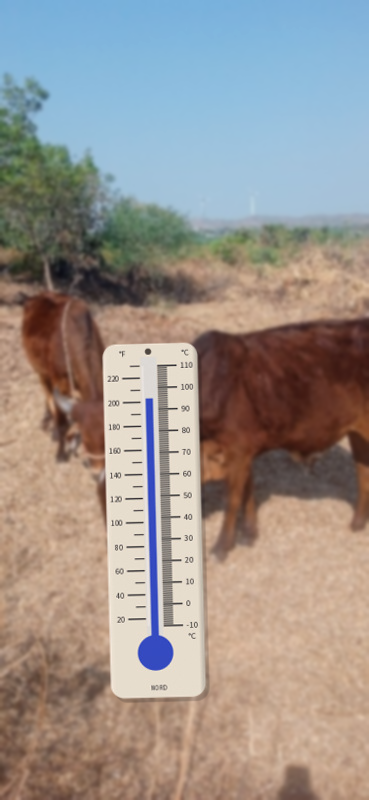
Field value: 95°C
